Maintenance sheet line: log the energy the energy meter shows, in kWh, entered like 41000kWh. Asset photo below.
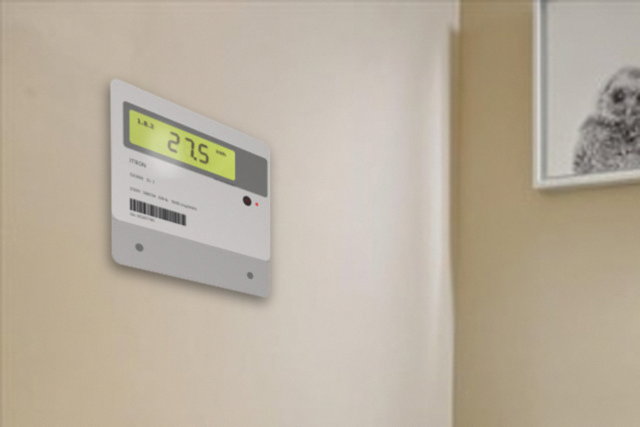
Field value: 27.5kWh
